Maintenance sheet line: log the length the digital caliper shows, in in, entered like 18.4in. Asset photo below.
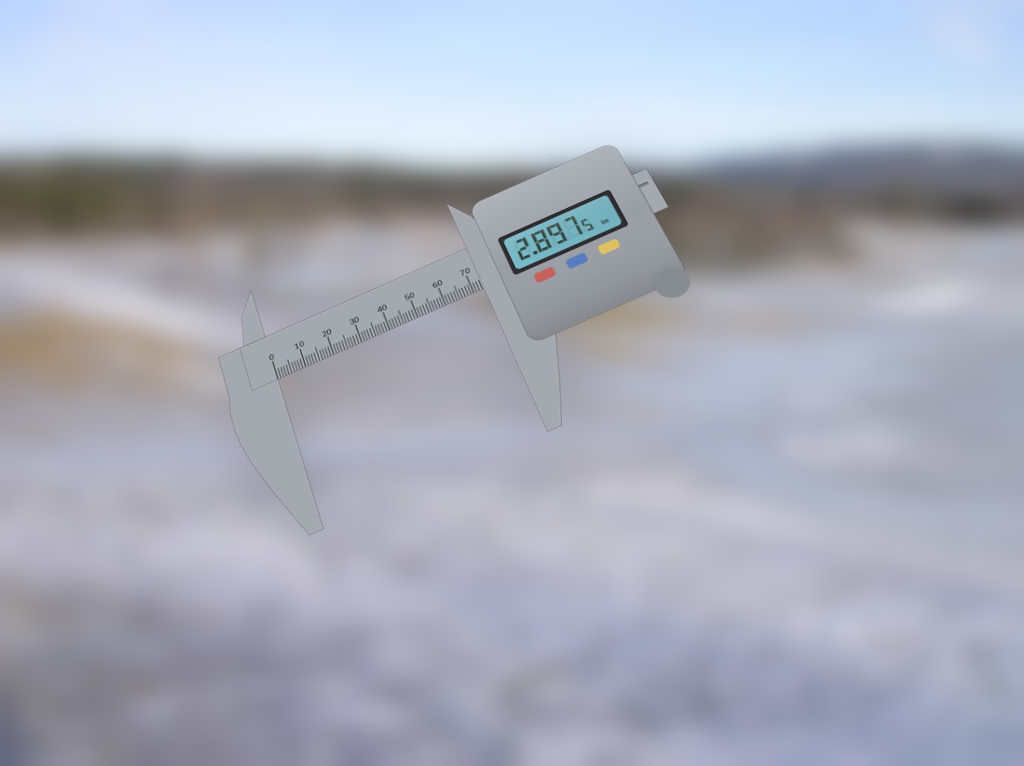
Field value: 2.8975in
